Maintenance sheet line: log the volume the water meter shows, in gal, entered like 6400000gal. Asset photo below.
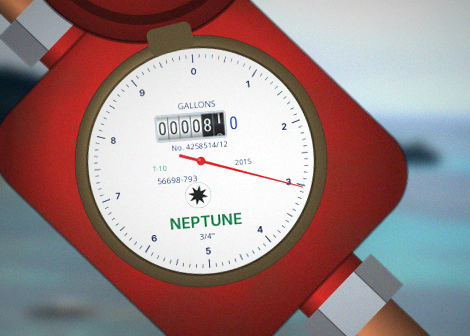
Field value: 813.0gal
